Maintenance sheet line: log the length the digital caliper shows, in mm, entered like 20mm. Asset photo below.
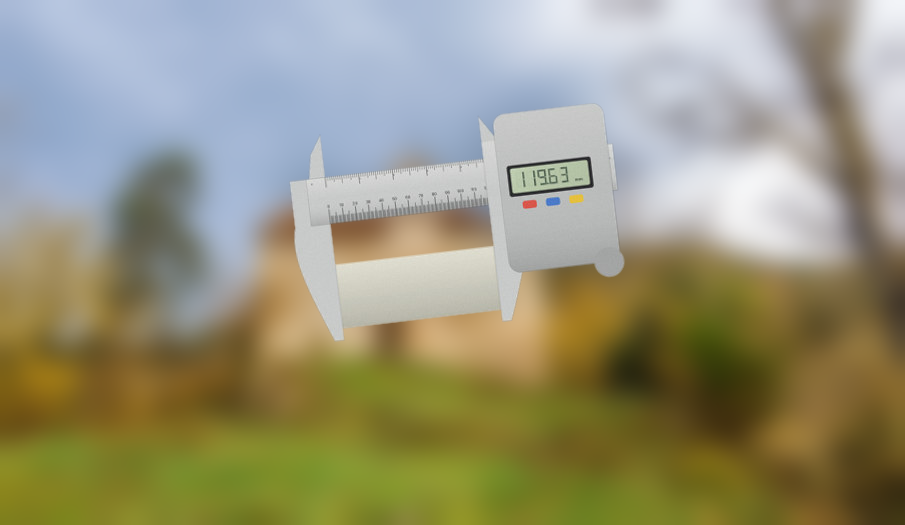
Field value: 119.63mm
